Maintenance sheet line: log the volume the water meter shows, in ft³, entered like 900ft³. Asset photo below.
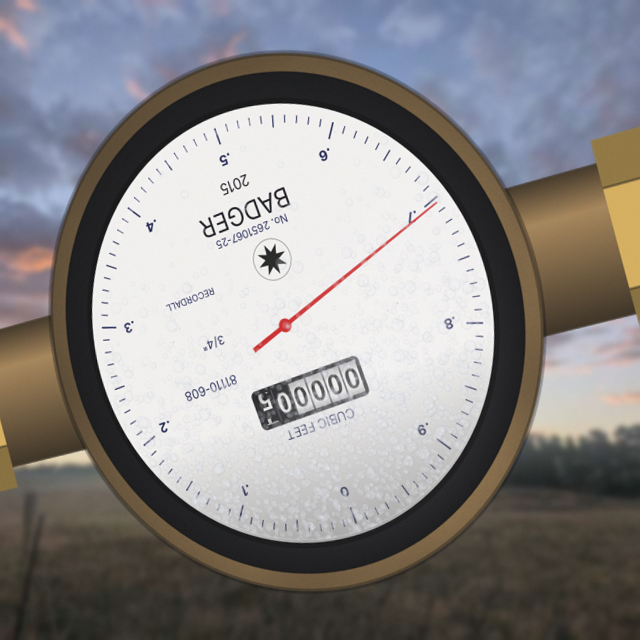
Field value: 4.70ft³
